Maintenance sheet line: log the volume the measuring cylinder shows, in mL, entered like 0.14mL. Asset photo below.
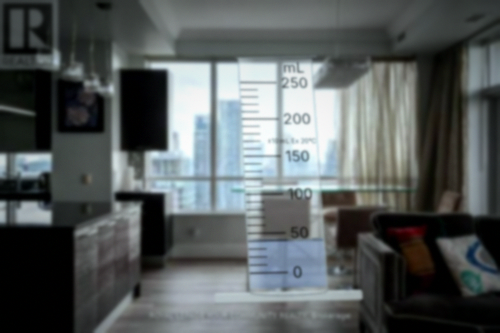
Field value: 40mL
